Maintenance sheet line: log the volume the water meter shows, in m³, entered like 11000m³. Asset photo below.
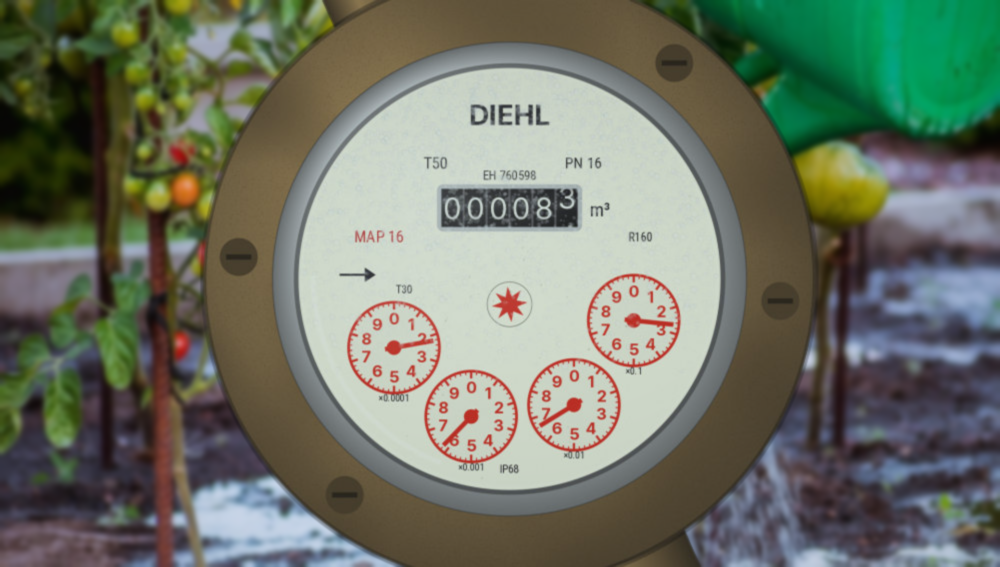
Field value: 83.2662m³
